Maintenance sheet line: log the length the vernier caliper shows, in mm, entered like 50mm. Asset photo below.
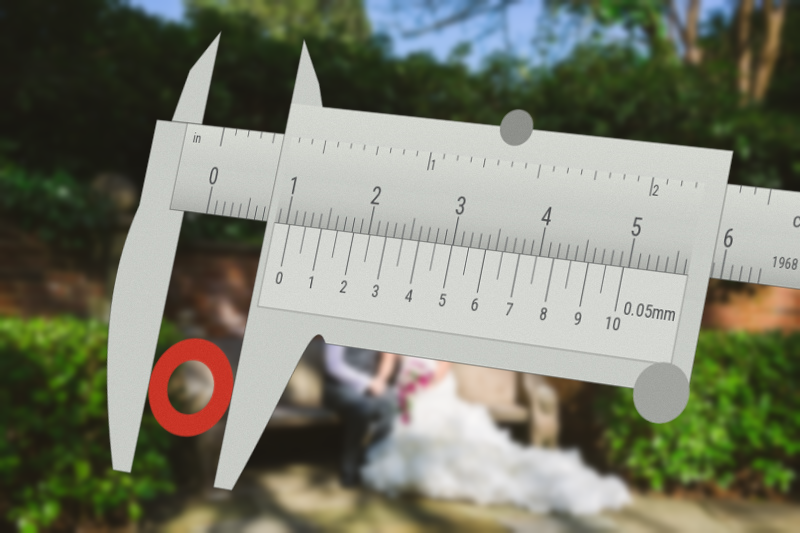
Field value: 10.4mm
